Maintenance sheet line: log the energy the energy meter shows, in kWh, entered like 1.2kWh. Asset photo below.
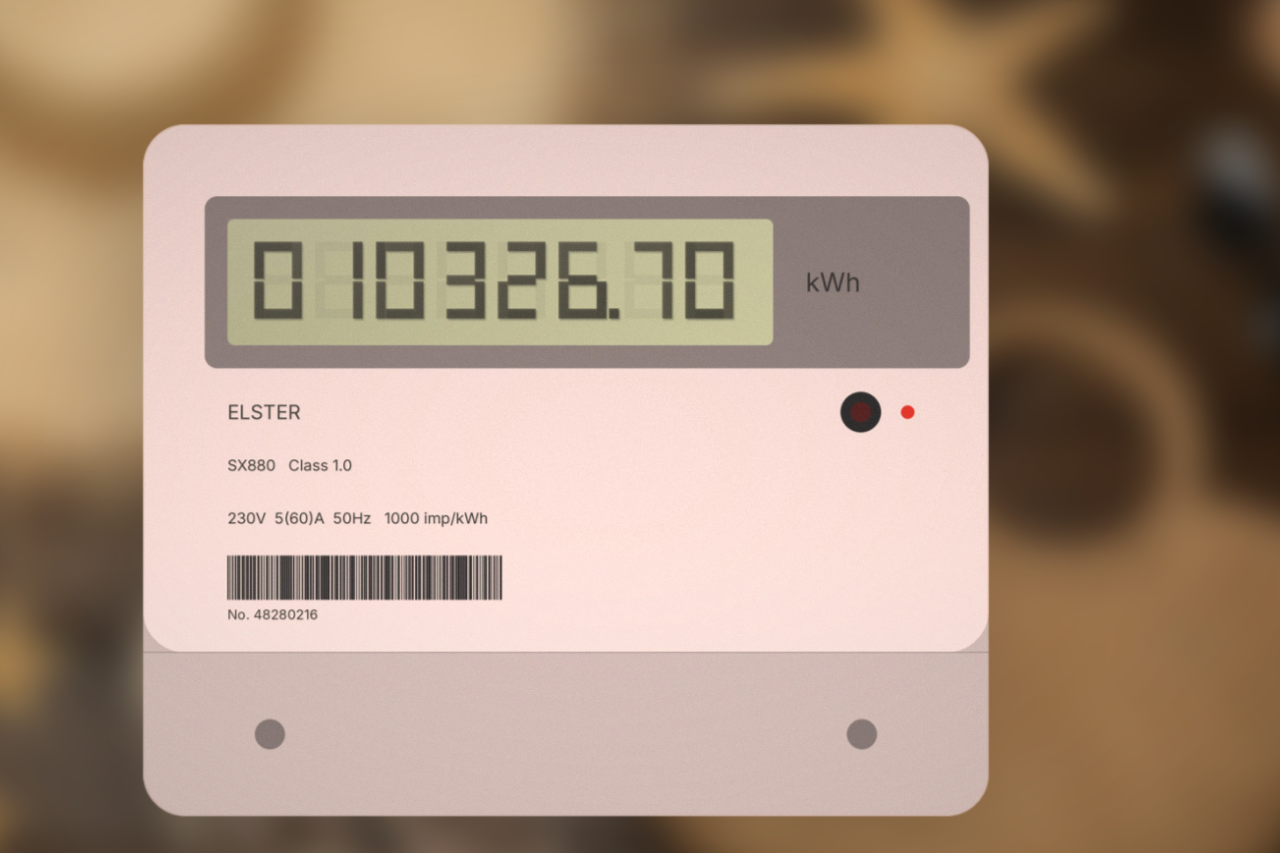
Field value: 10326.70kWh
